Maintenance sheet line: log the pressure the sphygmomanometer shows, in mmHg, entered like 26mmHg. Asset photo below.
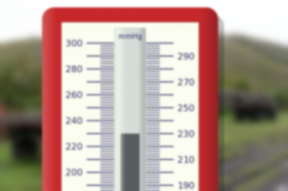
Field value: 230mmHg
